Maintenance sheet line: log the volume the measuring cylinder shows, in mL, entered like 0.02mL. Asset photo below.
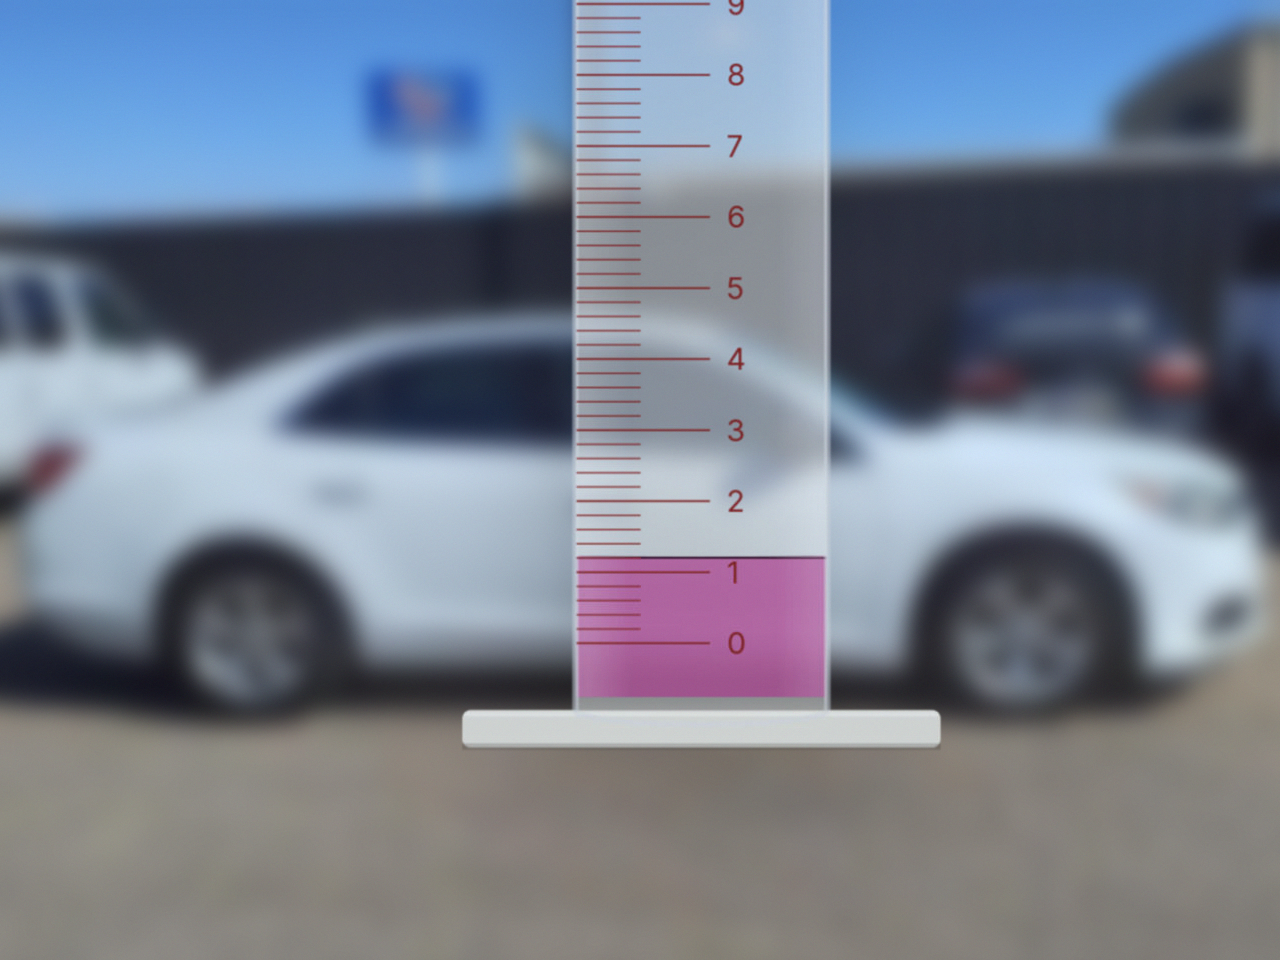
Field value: 1.2mL
